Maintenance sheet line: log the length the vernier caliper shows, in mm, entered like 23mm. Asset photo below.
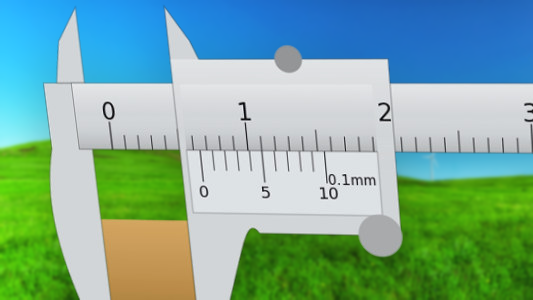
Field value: 6.5mm
